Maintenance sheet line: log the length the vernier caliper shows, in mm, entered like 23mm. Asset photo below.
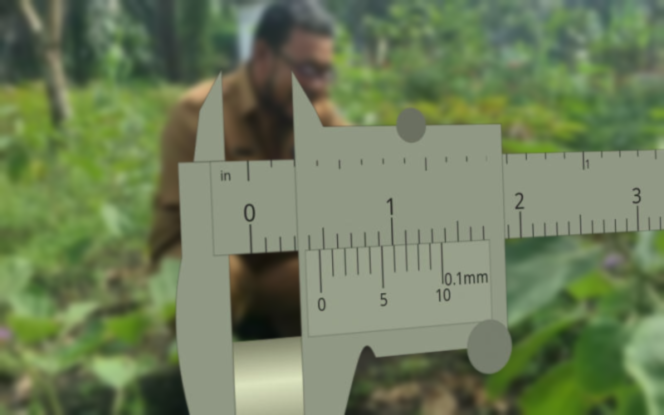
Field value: 4.7mm
